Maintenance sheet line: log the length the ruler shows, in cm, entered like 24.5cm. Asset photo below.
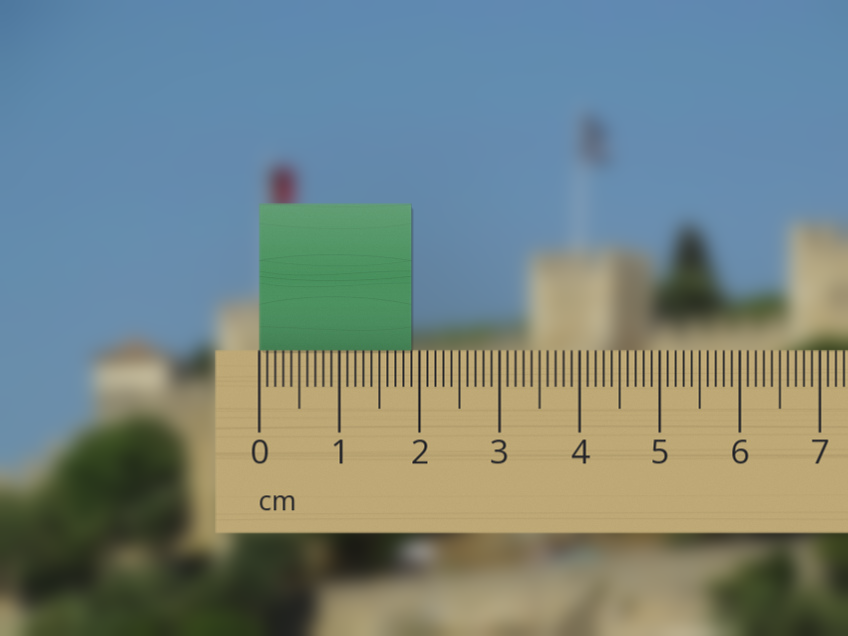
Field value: 1.9cm
